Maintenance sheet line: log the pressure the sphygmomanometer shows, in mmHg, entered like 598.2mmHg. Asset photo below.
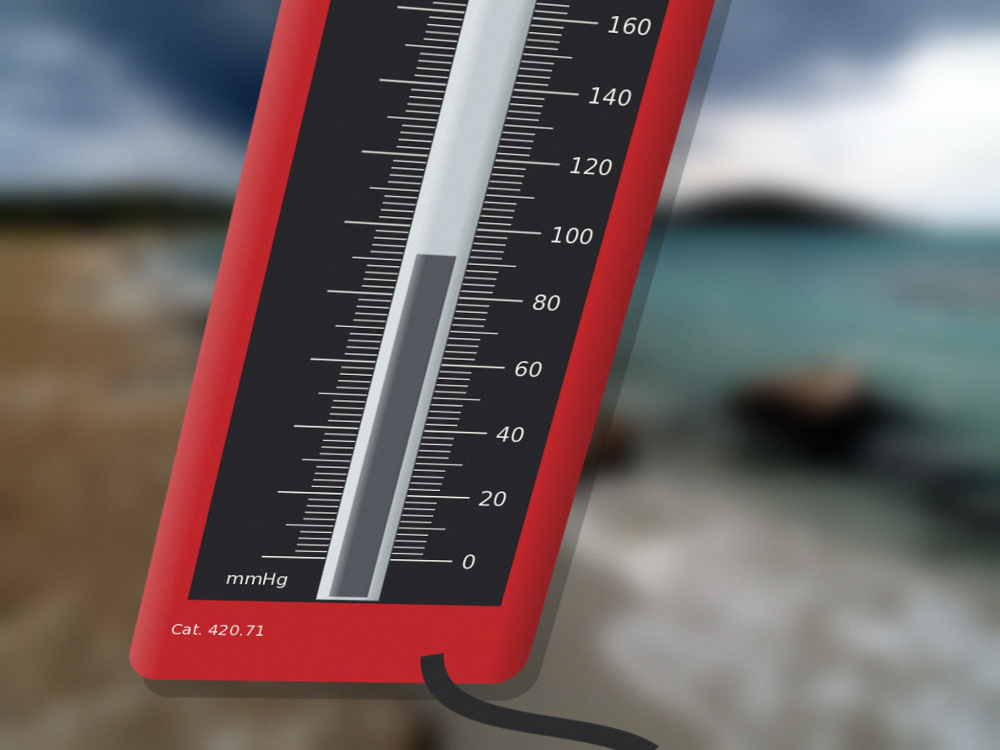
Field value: 92mmHg
